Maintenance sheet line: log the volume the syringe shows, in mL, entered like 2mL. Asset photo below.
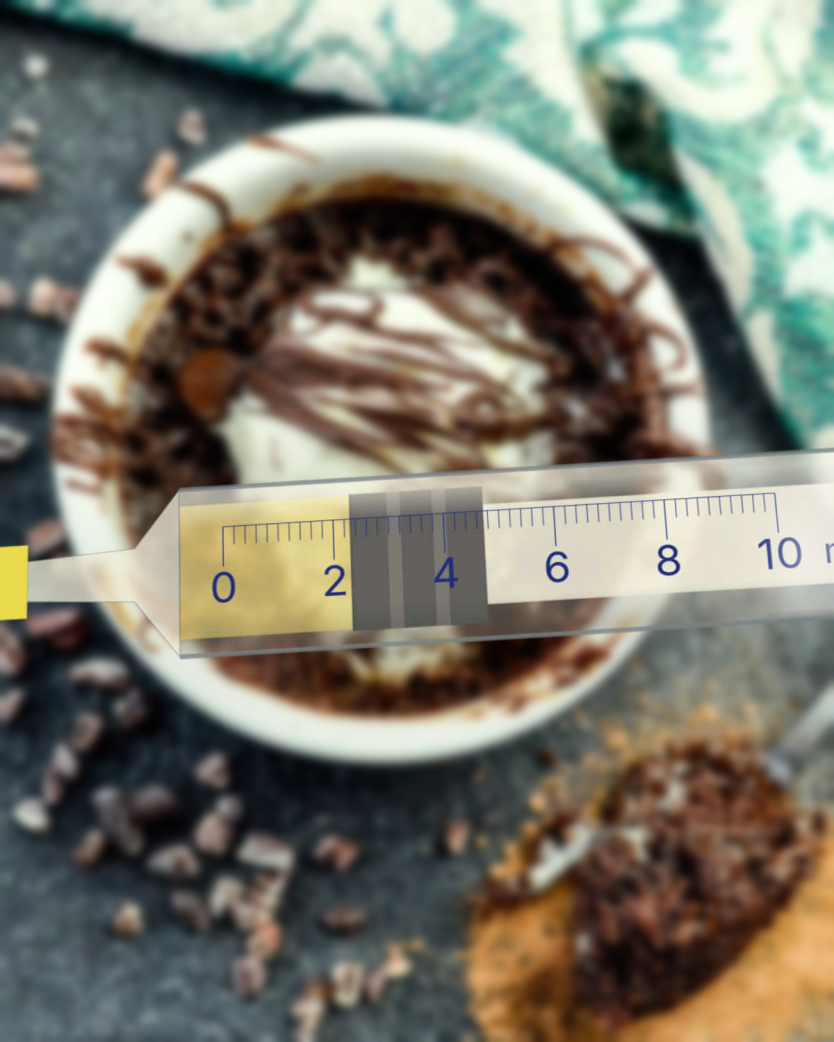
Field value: 2.3mL
